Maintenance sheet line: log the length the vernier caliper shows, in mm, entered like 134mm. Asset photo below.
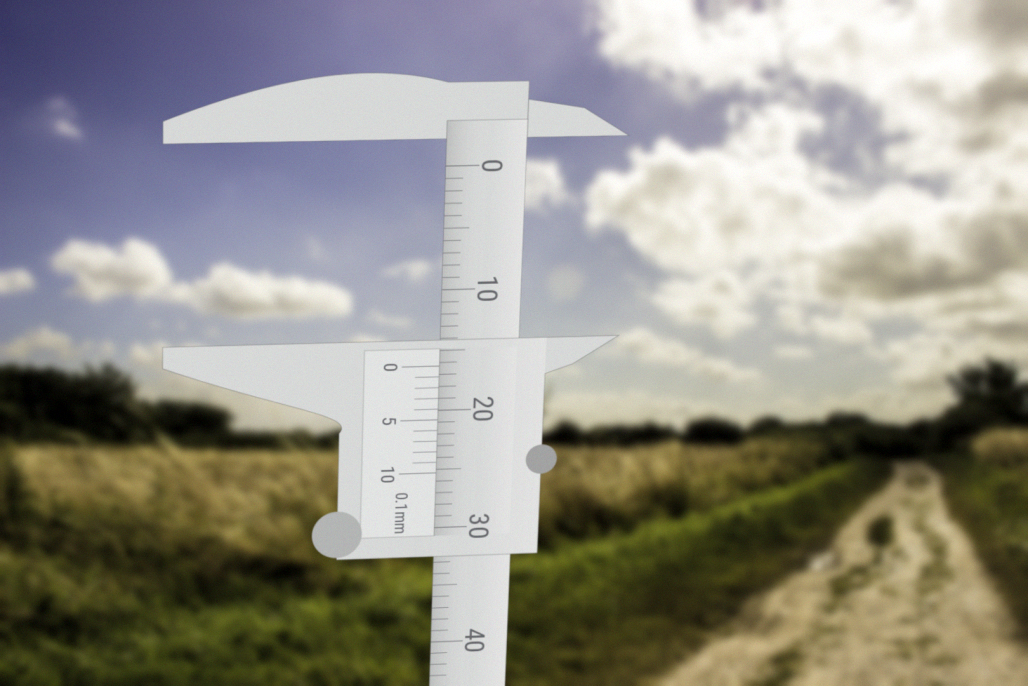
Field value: 16.3mm
